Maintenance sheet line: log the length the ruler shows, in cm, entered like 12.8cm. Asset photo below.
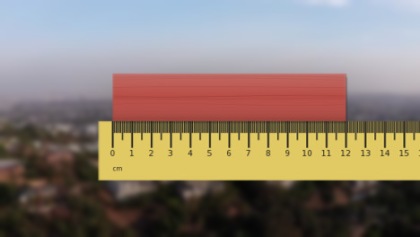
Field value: 12cm
